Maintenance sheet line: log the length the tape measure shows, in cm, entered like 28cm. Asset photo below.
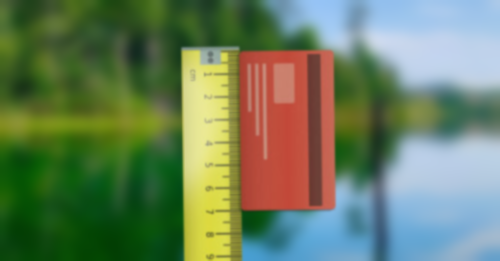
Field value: 7cm
